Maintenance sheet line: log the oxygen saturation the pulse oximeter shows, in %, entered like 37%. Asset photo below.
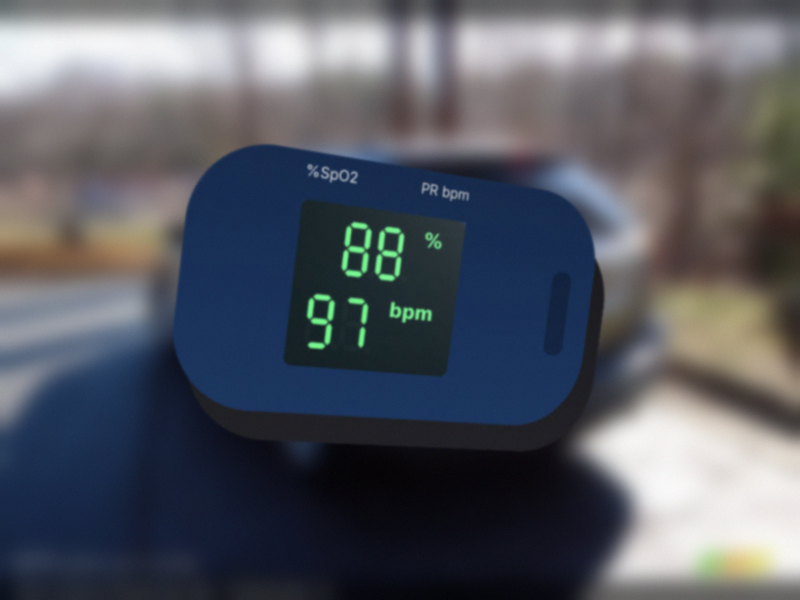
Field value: 88%
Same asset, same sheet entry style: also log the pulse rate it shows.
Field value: 97bpm
